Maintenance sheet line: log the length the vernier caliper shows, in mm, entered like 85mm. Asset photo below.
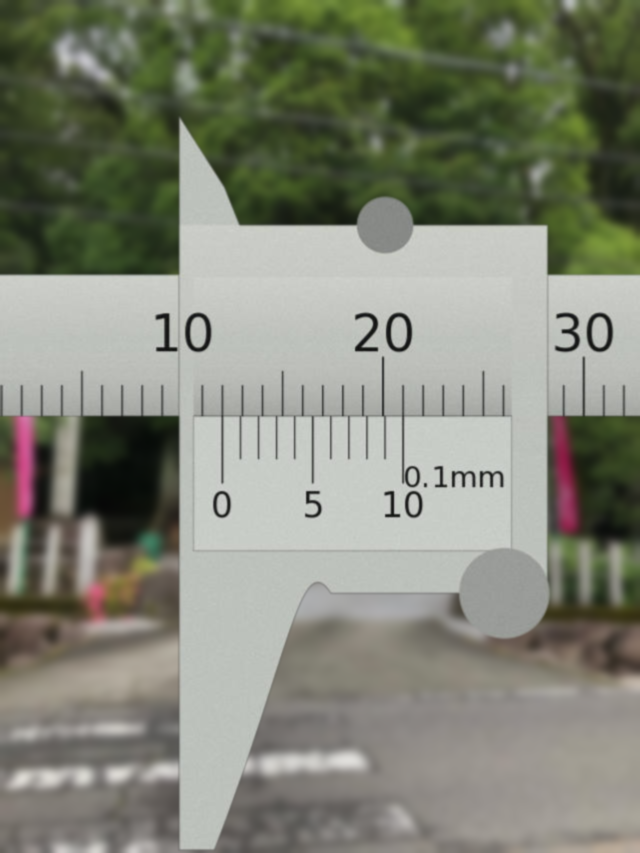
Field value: 12.0mm
